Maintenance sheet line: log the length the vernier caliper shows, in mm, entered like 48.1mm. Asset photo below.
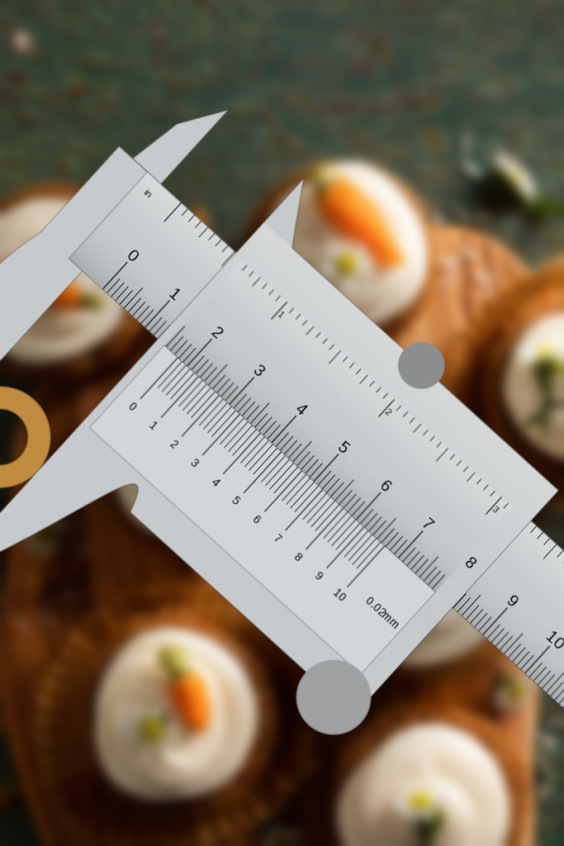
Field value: 17.8mm
